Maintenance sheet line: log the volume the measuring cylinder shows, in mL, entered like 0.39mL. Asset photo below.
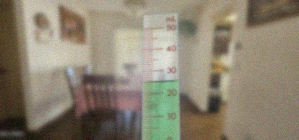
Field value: 25mL
